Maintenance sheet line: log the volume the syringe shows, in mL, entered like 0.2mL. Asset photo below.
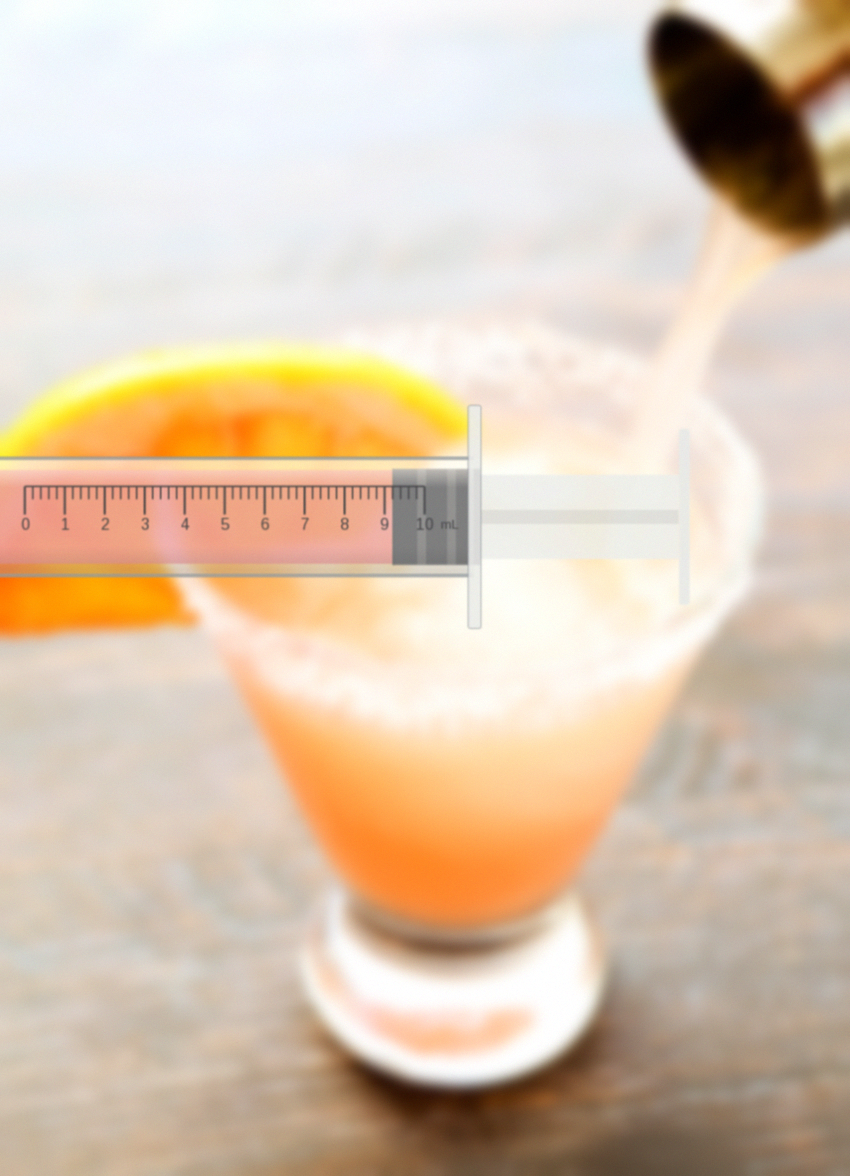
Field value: 9.2mL
